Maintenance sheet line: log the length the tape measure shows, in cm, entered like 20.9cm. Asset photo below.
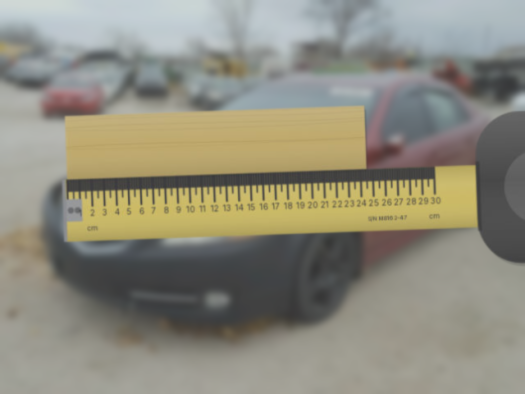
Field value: 24.5cm
